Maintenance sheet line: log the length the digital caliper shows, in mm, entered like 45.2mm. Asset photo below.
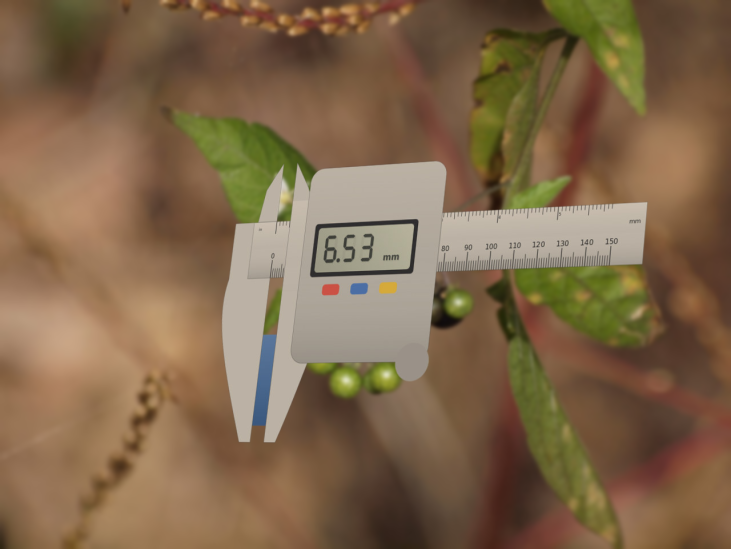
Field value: 6.53mm
